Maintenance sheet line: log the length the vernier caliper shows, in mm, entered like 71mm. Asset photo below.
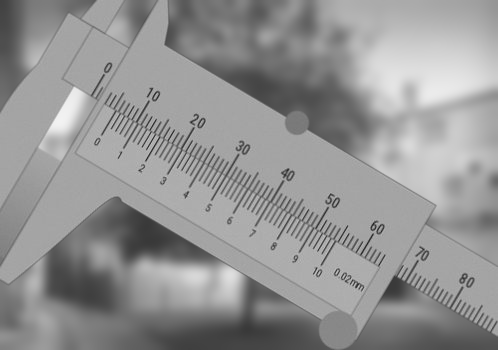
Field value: 5.5mm
